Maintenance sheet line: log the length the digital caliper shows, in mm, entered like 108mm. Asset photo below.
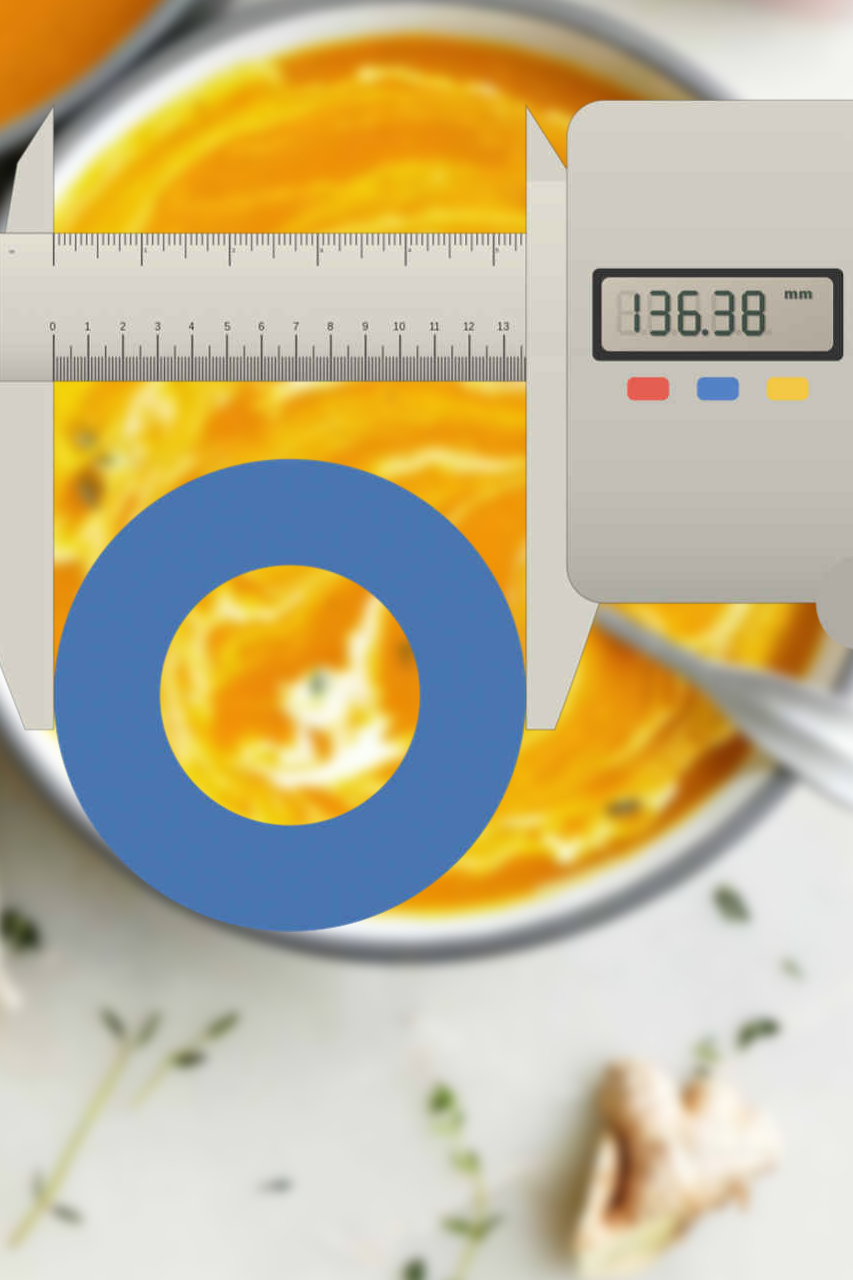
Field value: 136.38mm
